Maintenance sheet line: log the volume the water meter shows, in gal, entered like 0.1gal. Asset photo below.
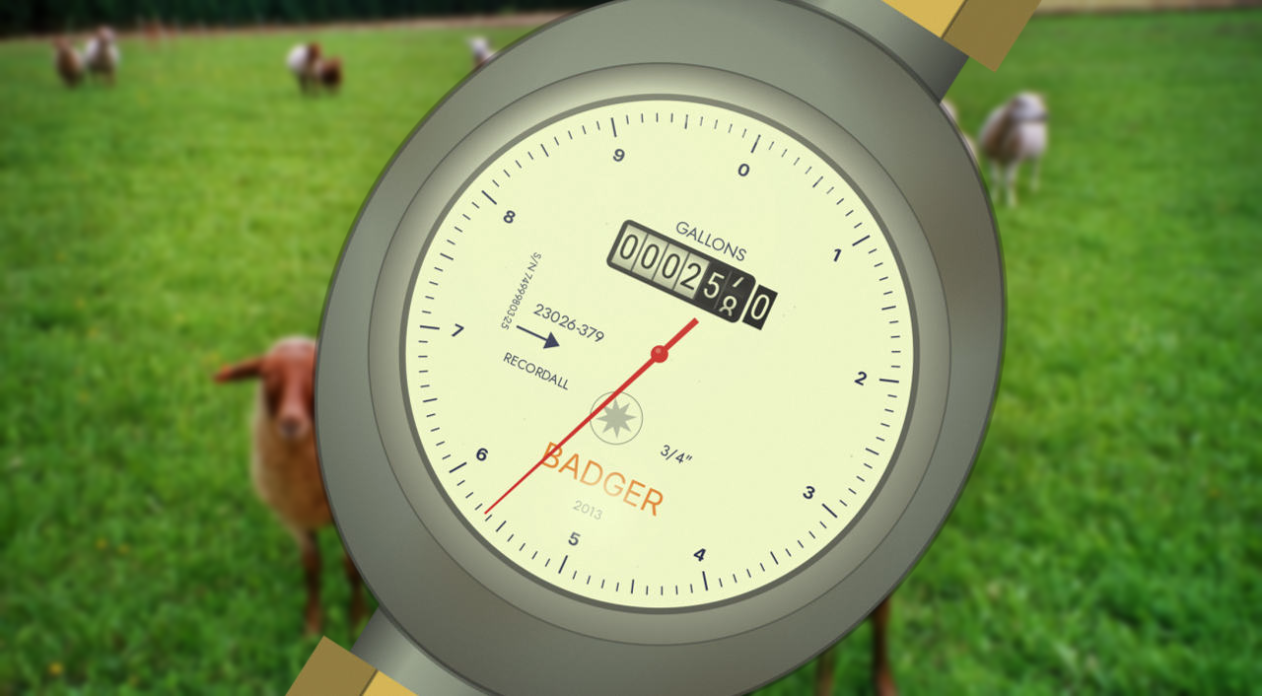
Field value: 2575.6gal
